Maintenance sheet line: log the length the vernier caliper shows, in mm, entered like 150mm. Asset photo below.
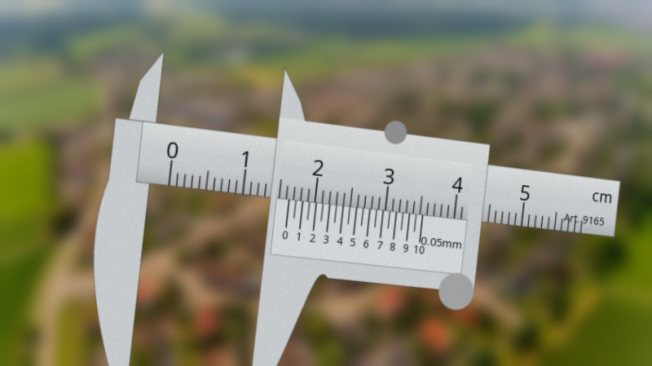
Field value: 16.4mm
